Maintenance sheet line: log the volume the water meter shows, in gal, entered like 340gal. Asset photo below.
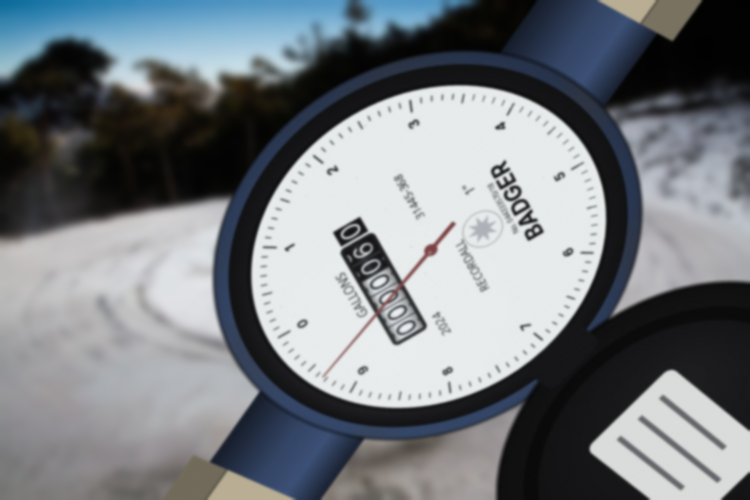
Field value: 59.3gal
